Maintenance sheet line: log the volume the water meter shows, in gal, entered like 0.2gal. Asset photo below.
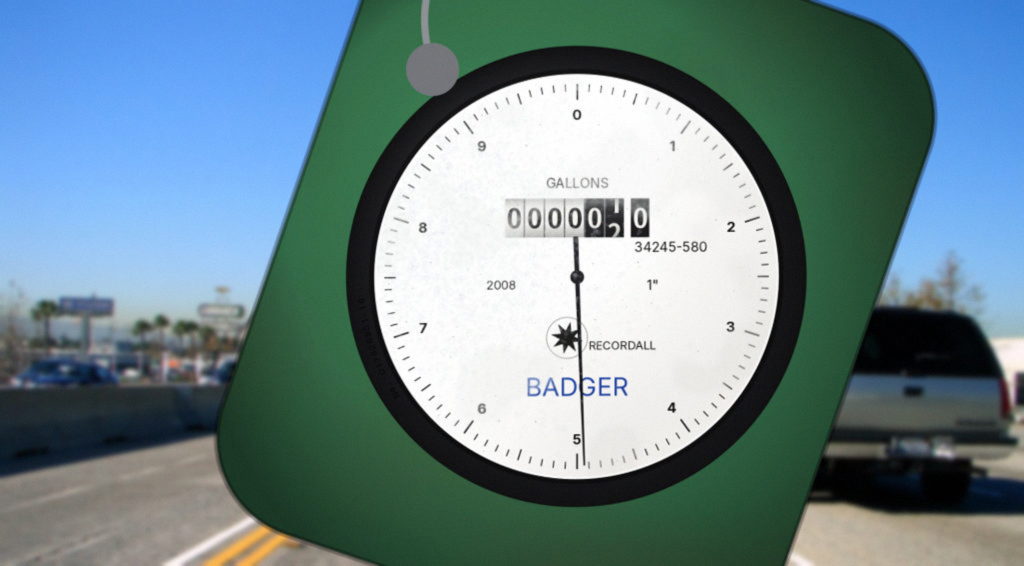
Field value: 14.9gal
